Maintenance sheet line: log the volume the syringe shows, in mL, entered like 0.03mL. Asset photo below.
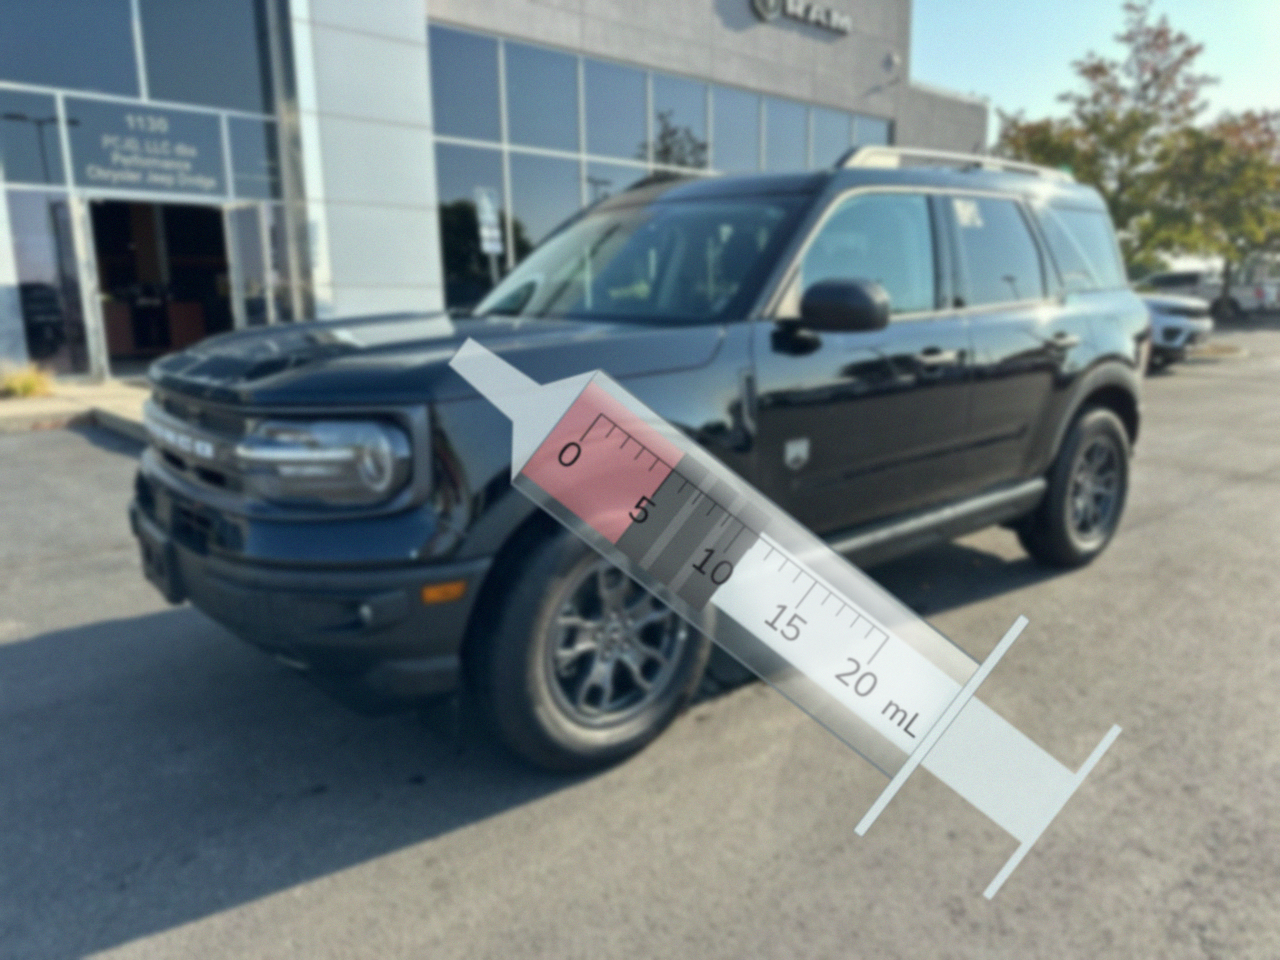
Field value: 5mL
